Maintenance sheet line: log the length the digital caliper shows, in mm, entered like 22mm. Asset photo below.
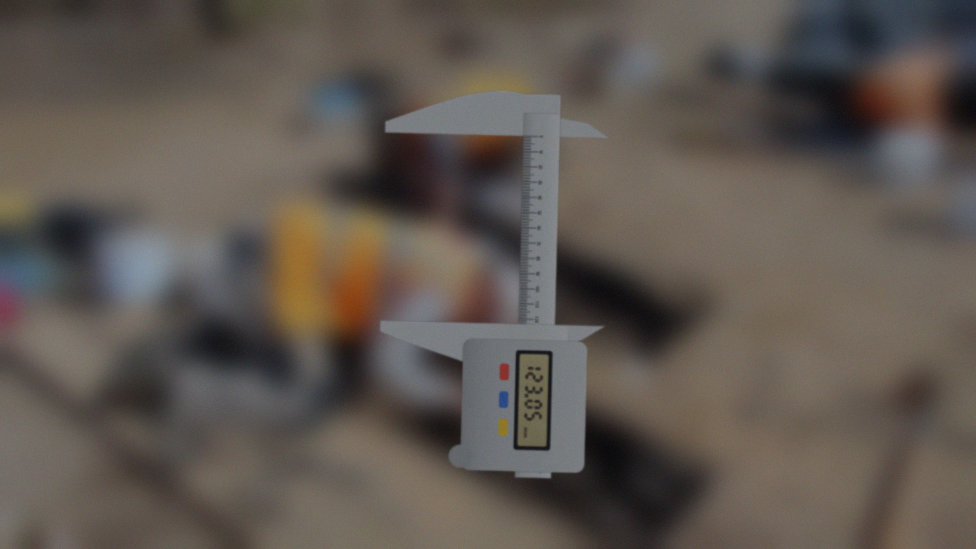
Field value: 123.05mm
